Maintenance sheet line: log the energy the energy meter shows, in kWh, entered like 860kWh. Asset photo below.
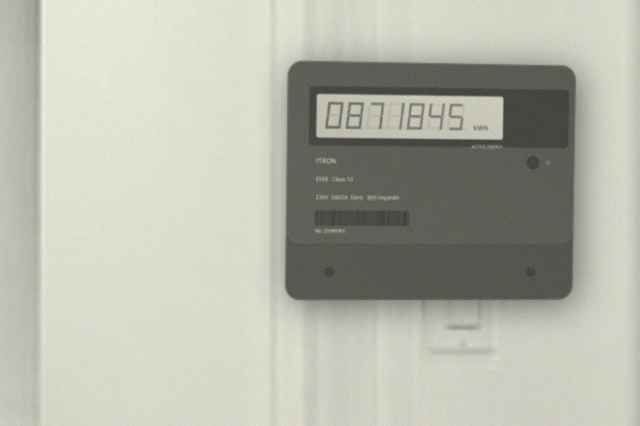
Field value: 871845kWh
